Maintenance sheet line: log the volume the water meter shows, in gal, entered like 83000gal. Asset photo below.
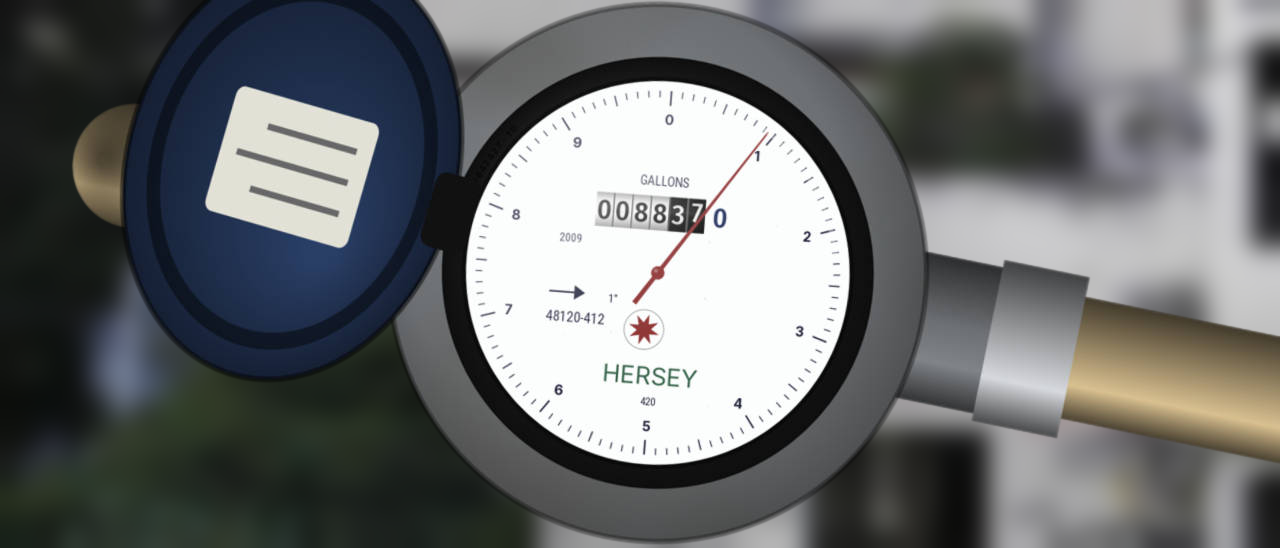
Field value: 88370.9gal
